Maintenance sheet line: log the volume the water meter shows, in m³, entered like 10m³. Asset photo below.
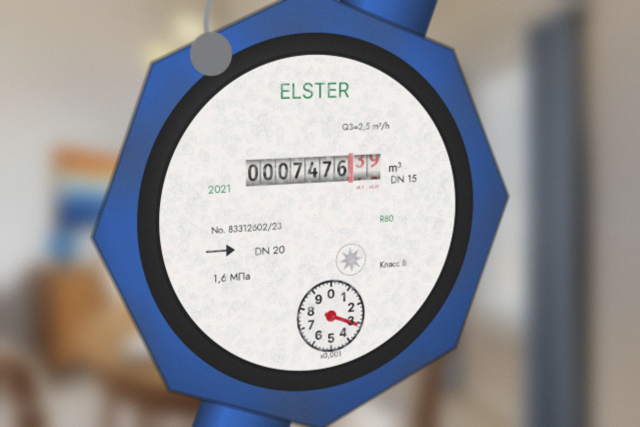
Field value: 7476.393m³
